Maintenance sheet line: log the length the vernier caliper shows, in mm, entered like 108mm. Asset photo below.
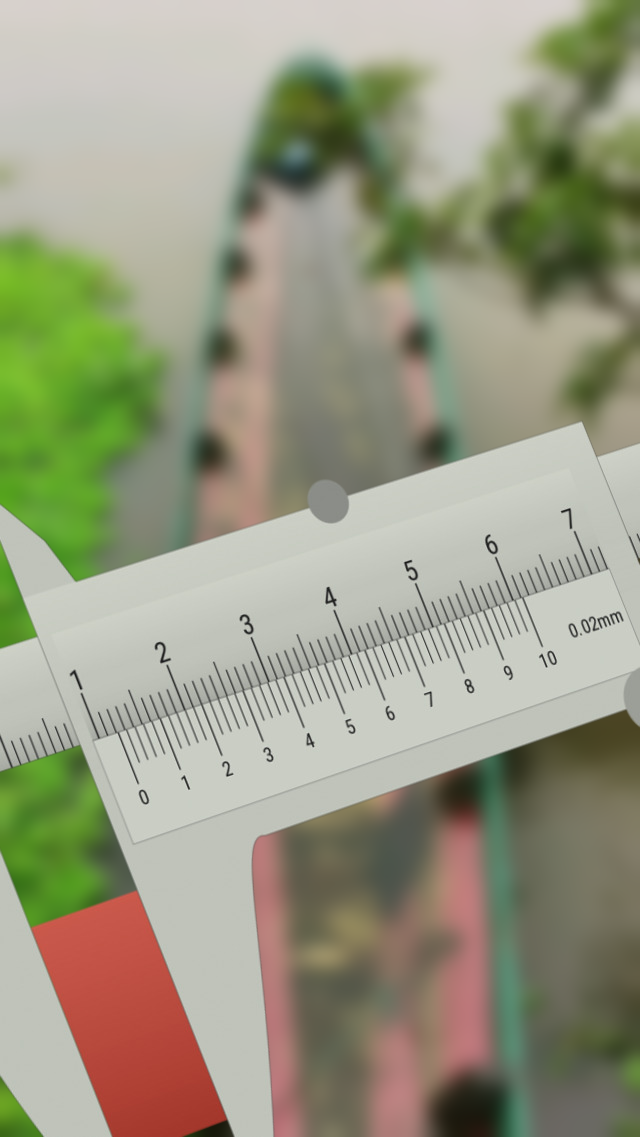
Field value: 12.2mm
